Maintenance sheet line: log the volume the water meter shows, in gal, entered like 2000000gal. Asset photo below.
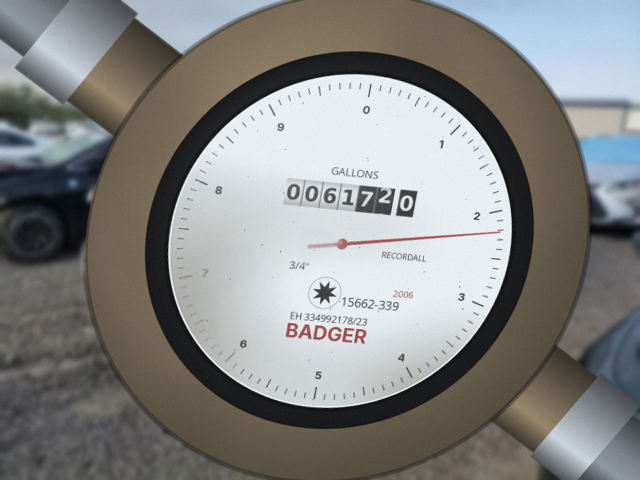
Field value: 61722.2gal
